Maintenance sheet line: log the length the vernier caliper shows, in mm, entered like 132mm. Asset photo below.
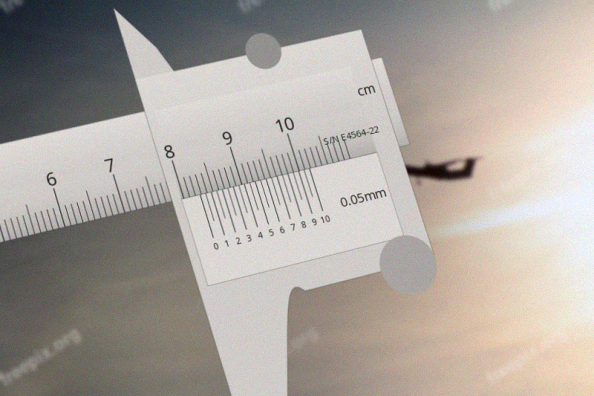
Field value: 82.8mm
